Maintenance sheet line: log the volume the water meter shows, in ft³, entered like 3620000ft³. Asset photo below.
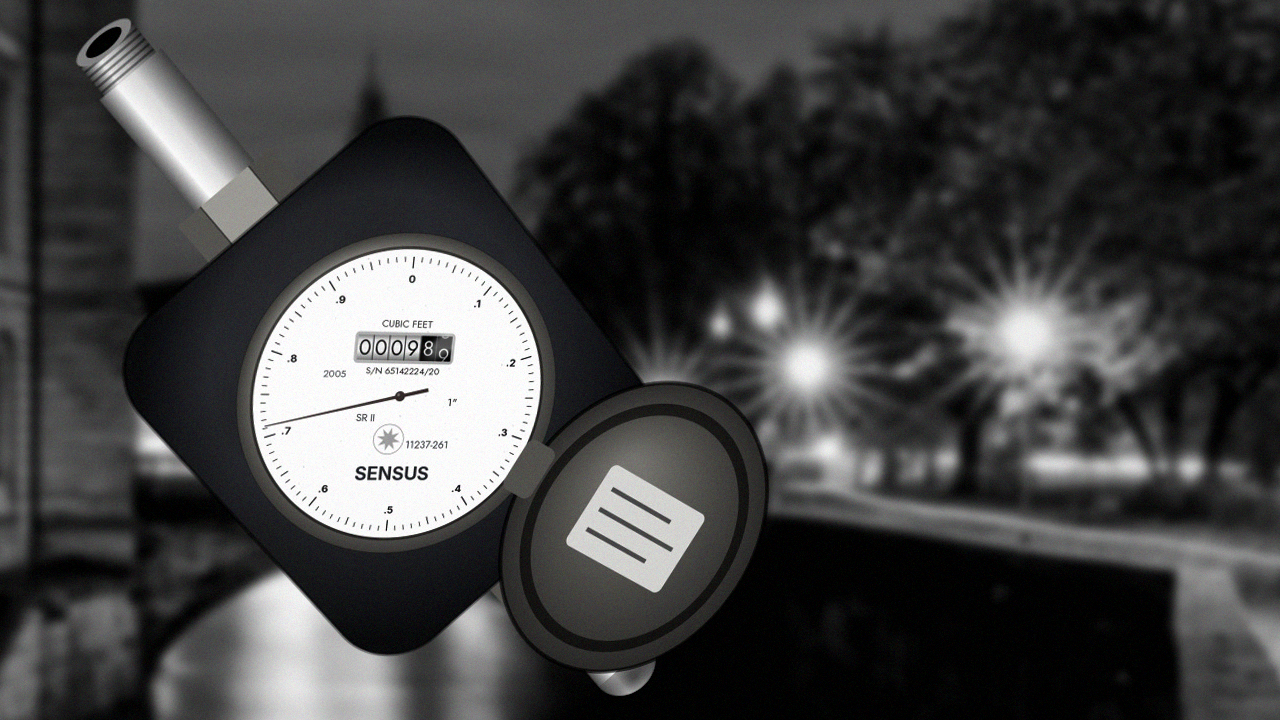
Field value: 988.71ft³
